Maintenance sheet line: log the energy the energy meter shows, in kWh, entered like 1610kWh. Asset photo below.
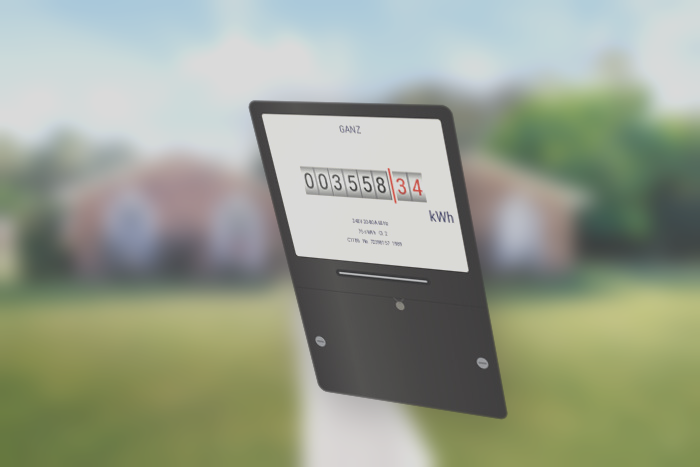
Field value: 3558.34kWh
